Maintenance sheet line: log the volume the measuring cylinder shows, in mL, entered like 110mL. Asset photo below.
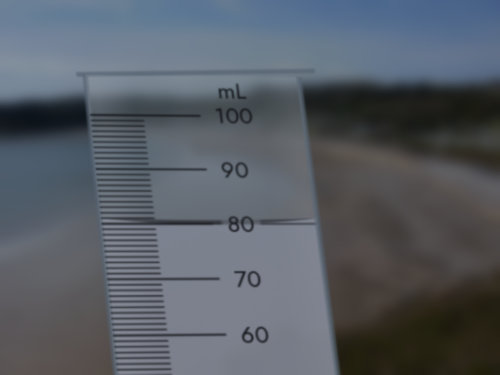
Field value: 80mL
